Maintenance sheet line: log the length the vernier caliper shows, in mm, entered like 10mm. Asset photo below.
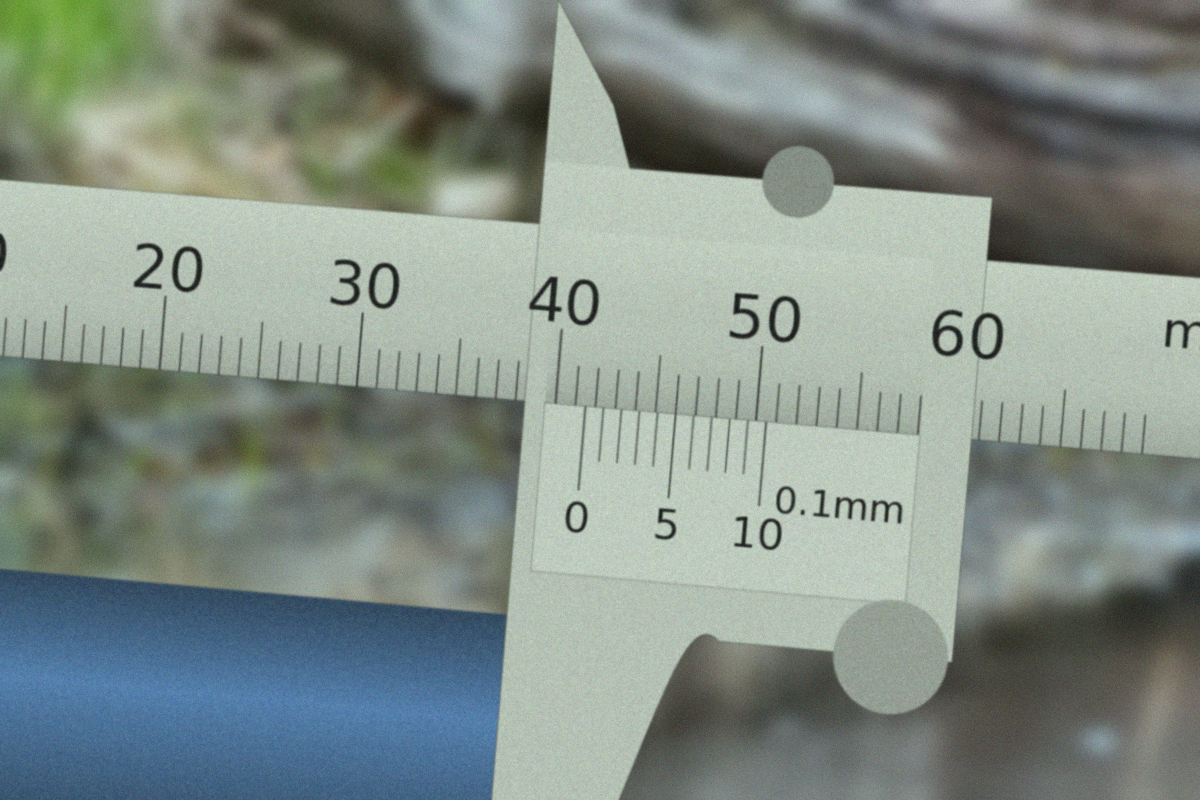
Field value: 41.5mm
